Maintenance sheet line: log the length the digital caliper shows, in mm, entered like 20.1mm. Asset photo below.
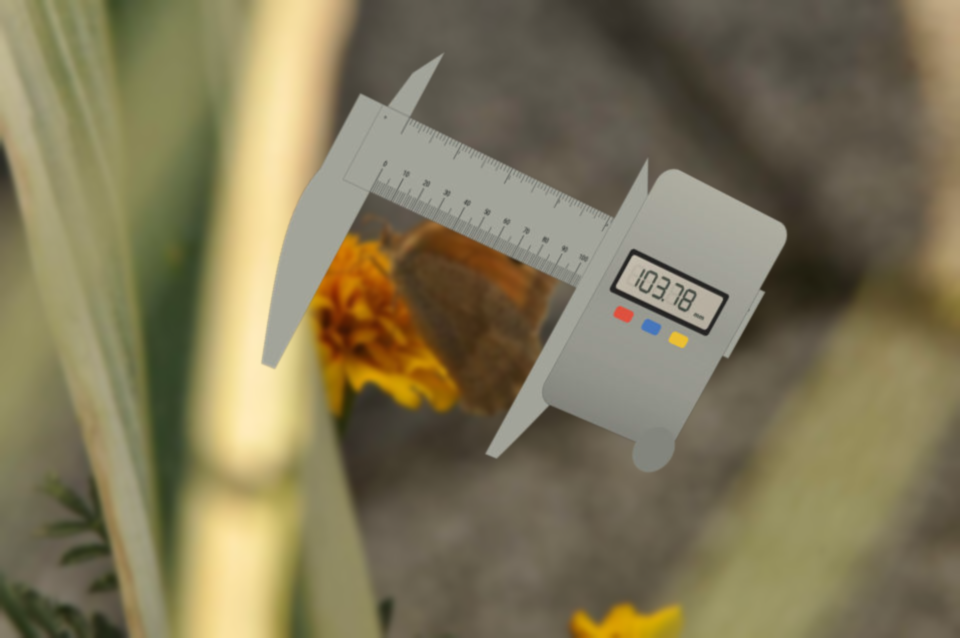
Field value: 103.78mm
